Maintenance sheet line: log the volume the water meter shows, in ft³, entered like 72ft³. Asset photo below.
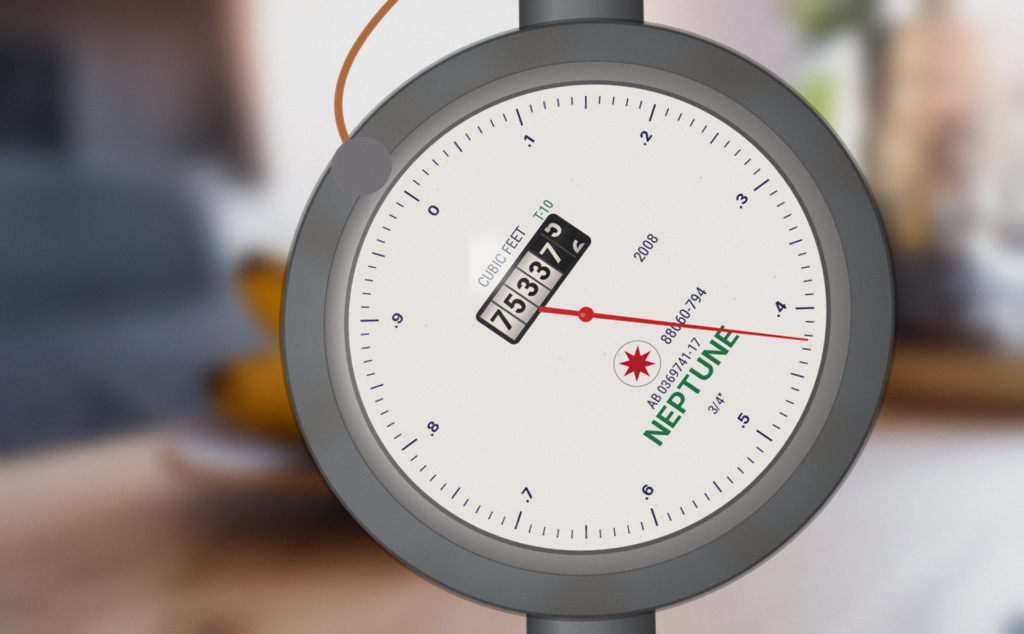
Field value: 753375.42ft³
